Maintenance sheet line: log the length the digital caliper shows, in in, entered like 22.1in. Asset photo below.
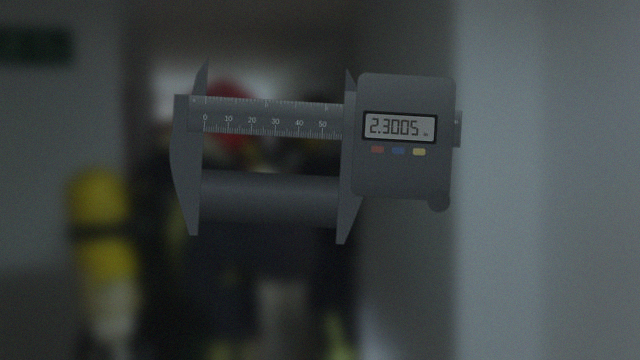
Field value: 2.3005in
